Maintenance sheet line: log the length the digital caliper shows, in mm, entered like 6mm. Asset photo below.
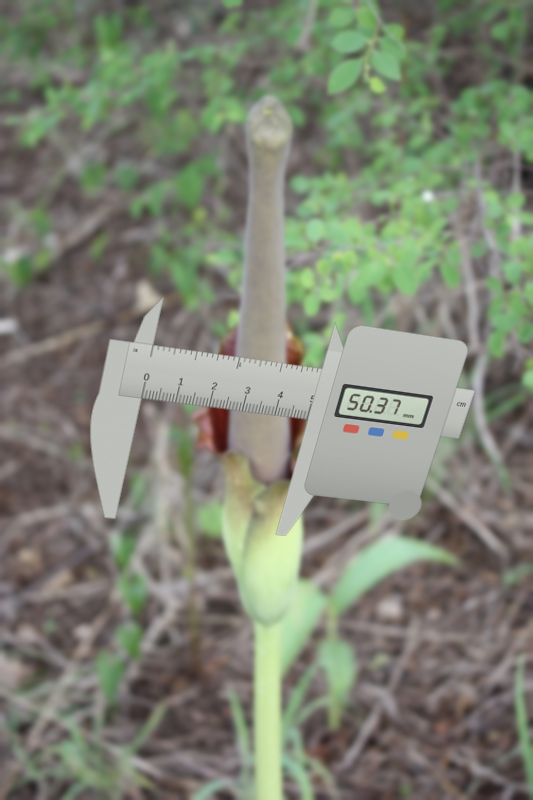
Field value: 50.37mm
